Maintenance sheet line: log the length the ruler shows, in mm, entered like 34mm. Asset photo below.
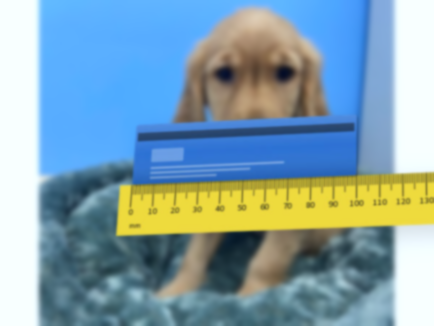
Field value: 100mm
